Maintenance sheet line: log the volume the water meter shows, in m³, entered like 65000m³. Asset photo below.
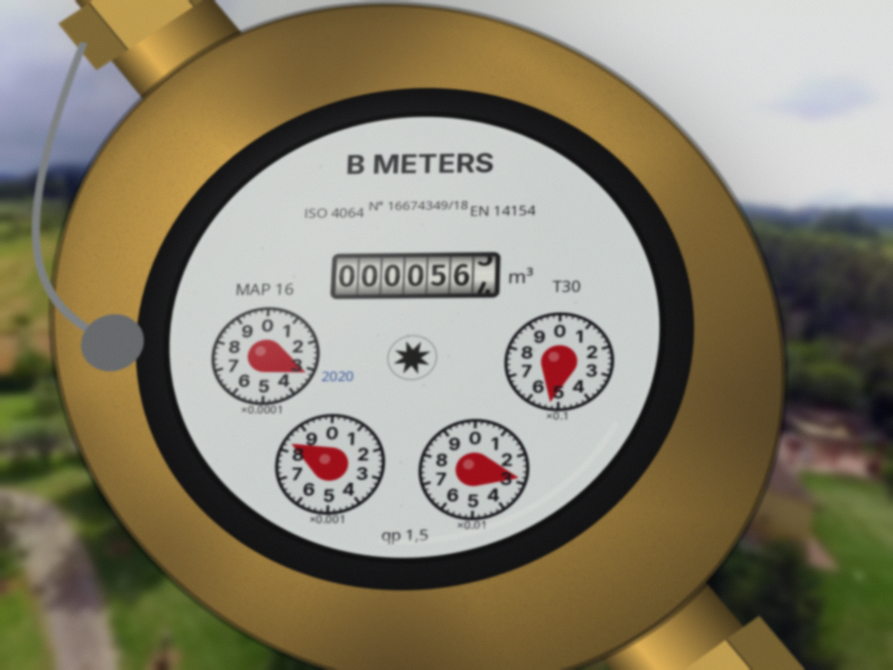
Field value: 563.5283m³
